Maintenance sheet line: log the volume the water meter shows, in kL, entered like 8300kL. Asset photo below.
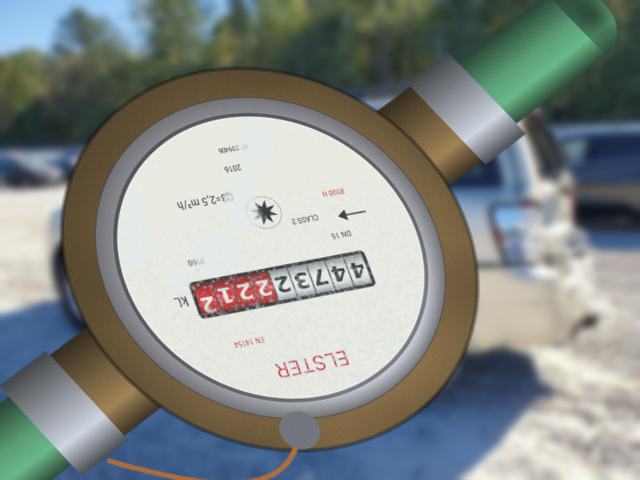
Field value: 44732.2212kL
